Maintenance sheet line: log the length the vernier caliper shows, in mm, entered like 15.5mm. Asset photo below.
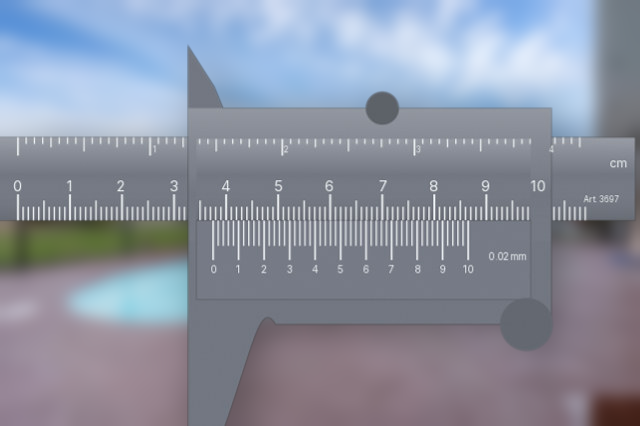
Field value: 37.5mm
